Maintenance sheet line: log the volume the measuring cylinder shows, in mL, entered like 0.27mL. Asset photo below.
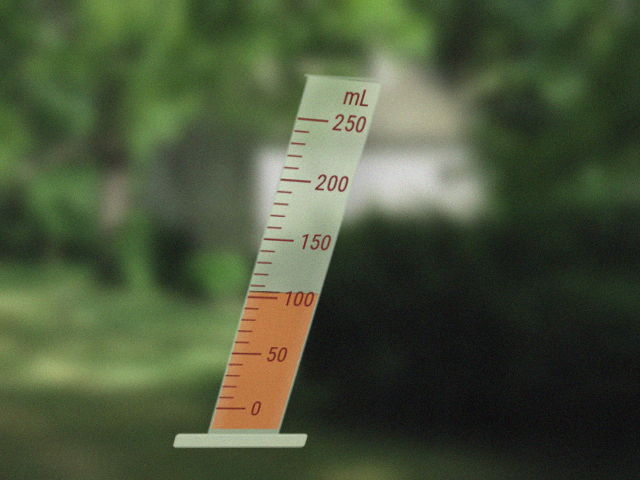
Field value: 105mL
